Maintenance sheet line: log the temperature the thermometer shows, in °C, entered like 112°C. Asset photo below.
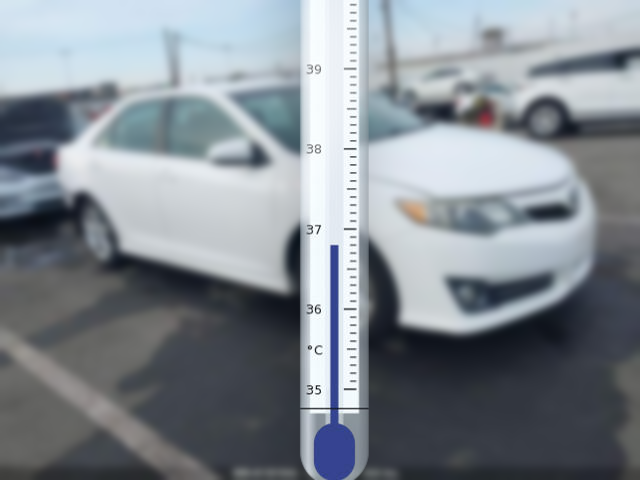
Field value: 36.8°C
